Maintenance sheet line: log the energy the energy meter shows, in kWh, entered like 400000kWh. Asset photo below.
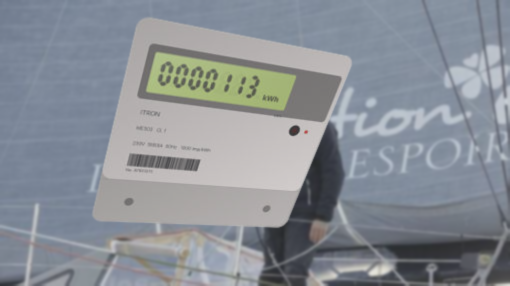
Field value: 113kWh
